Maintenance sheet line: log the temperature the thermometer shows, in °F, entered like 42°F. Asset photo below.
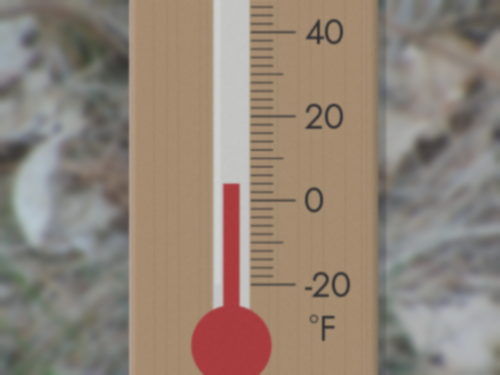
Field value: 4°F
